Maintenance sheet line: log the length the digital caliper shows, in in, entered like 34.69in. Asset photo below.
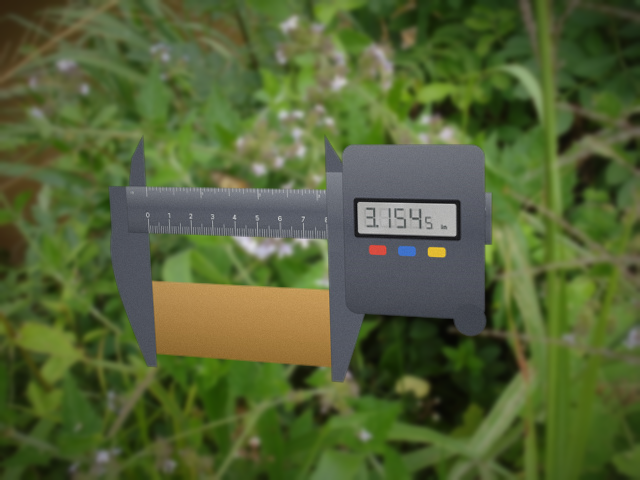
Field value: 3.1545in
